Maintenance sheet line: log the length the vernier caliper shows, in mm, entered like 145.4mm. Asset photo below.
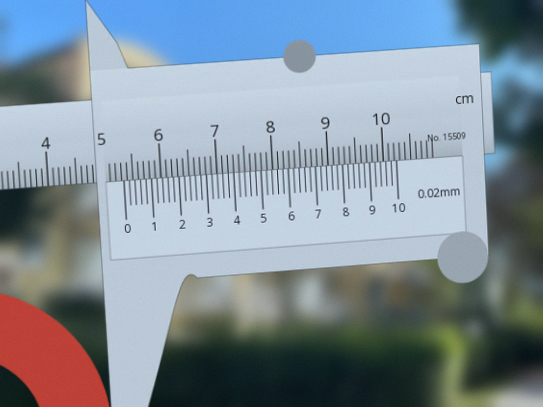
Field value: 53.4mm
